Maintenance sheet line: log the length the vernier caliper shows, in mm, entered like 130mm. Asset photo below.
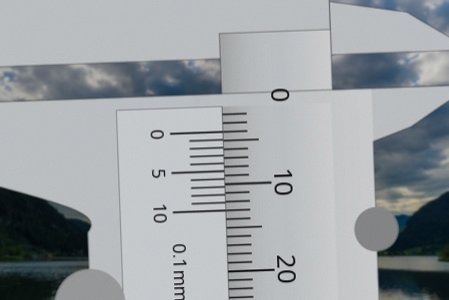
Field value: 4.0mm
